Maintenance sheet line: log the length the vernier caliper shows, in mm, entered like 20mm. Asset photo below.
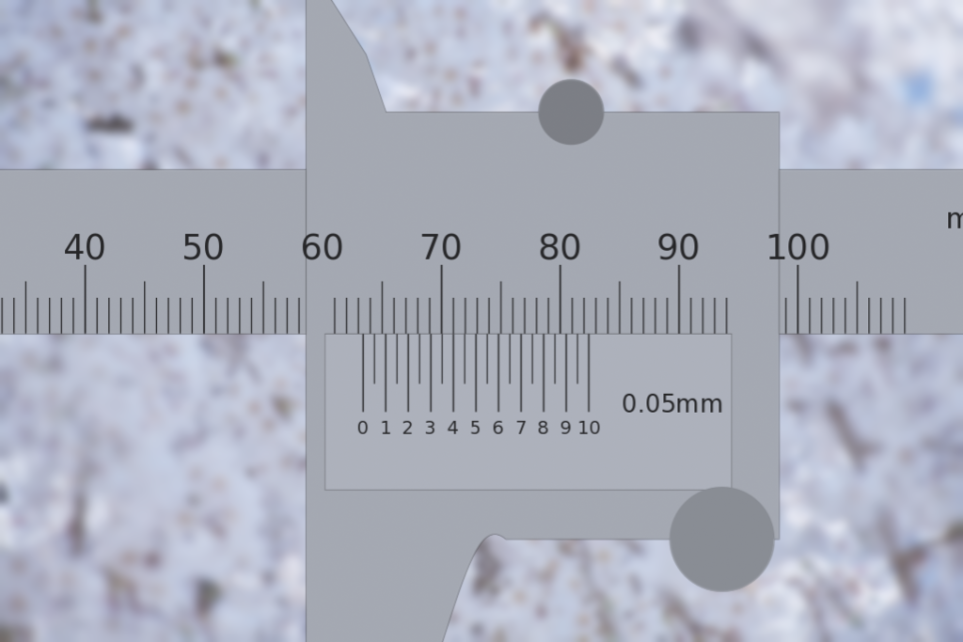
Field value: 63.4mm
